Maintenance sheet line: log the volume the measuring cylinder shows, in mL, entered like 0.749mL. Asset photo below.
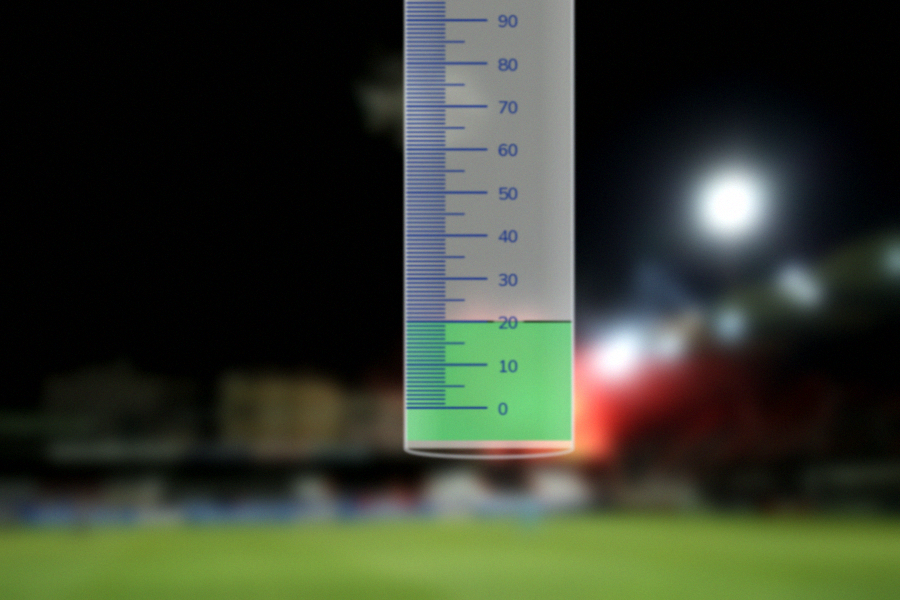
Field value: 20mL
